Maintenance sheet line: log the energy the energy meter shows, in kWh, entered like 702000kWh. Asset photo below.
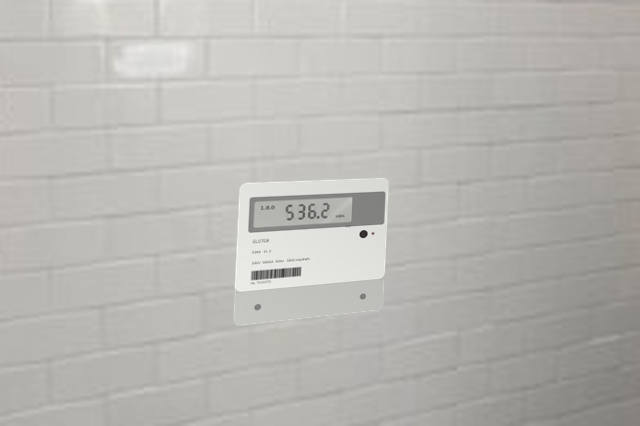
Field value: 536.2kWh
